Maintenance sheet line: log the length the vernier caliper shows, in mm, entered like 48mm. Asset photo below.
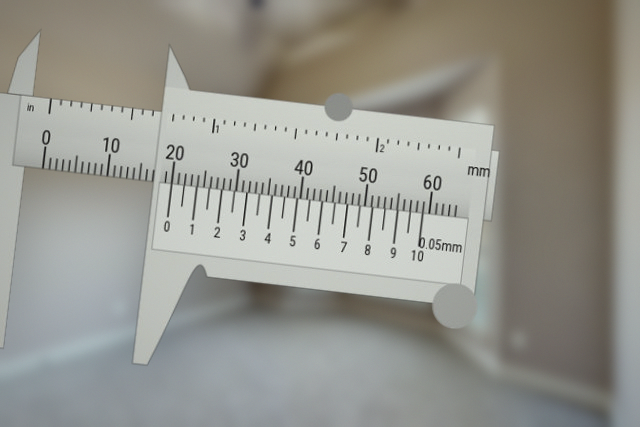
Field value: 20.0mm
